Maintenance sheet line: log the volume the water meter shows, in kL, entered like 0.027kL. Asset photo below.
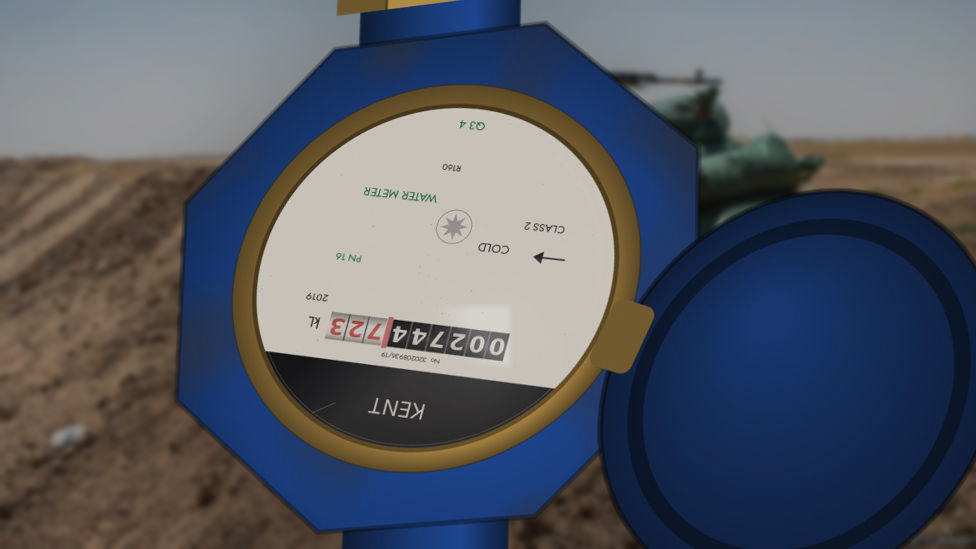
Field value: 2744.723kL
